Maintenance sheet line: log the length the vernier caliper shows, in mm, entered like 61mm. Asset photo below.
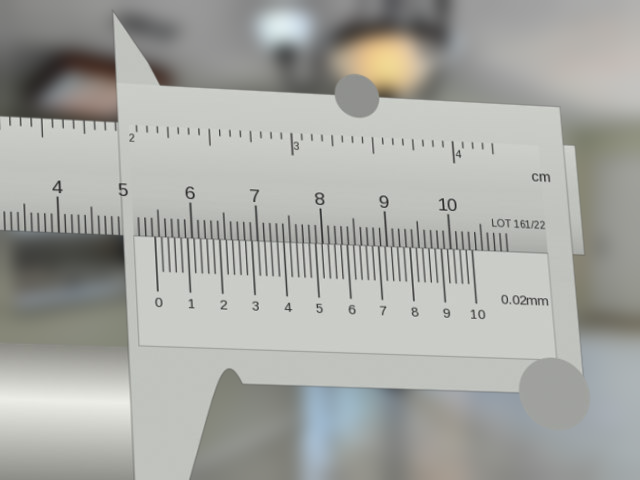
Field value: 54.4mm
